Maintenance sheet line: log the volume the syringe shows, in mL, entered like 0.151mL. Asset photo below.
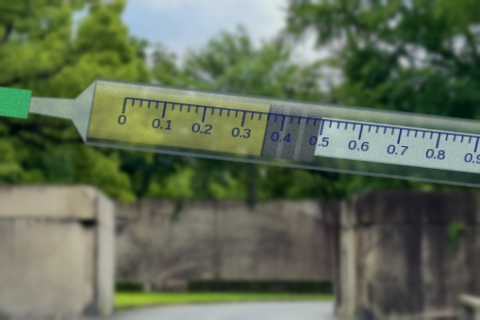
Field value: 0.36mL
